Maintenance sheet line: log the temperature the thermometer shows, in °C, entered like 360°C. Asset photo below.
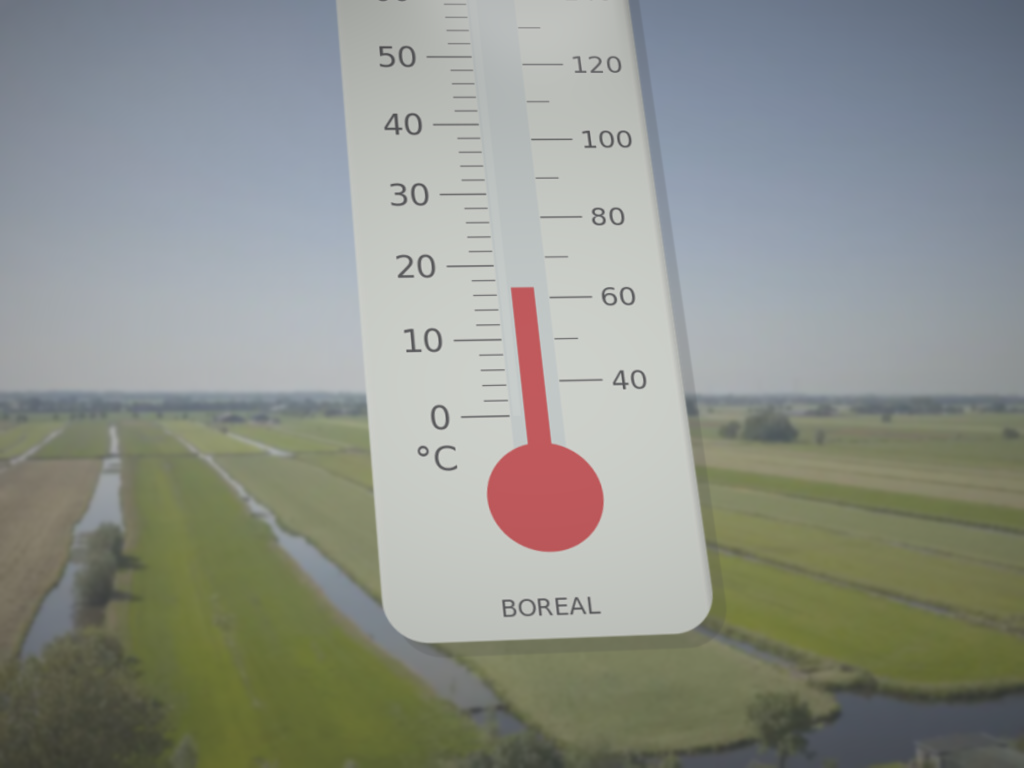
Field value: 17°C
